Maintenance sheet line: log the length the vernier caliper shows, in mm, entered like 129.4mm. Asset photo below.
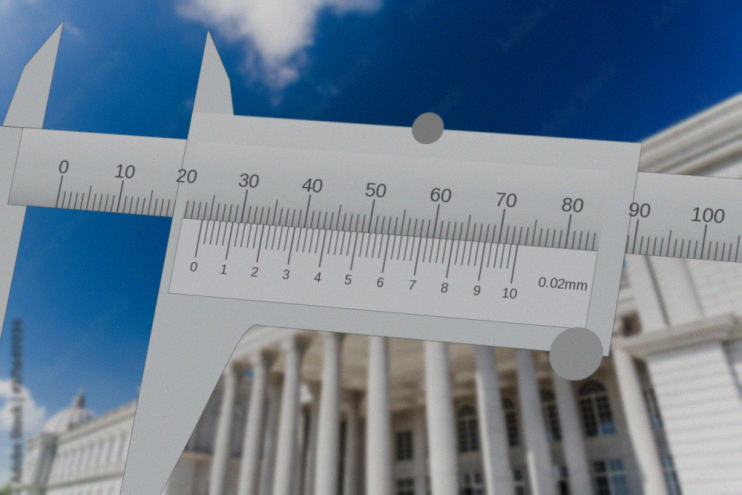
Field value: 23.8mm
